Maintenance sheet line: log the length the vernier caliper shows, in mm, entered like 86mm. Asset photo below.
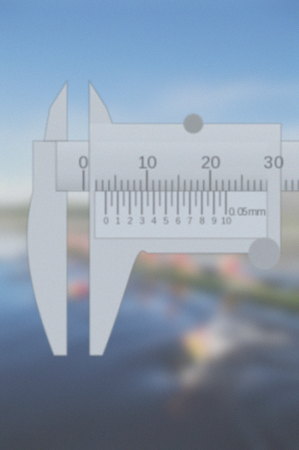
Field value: 3.5mm
